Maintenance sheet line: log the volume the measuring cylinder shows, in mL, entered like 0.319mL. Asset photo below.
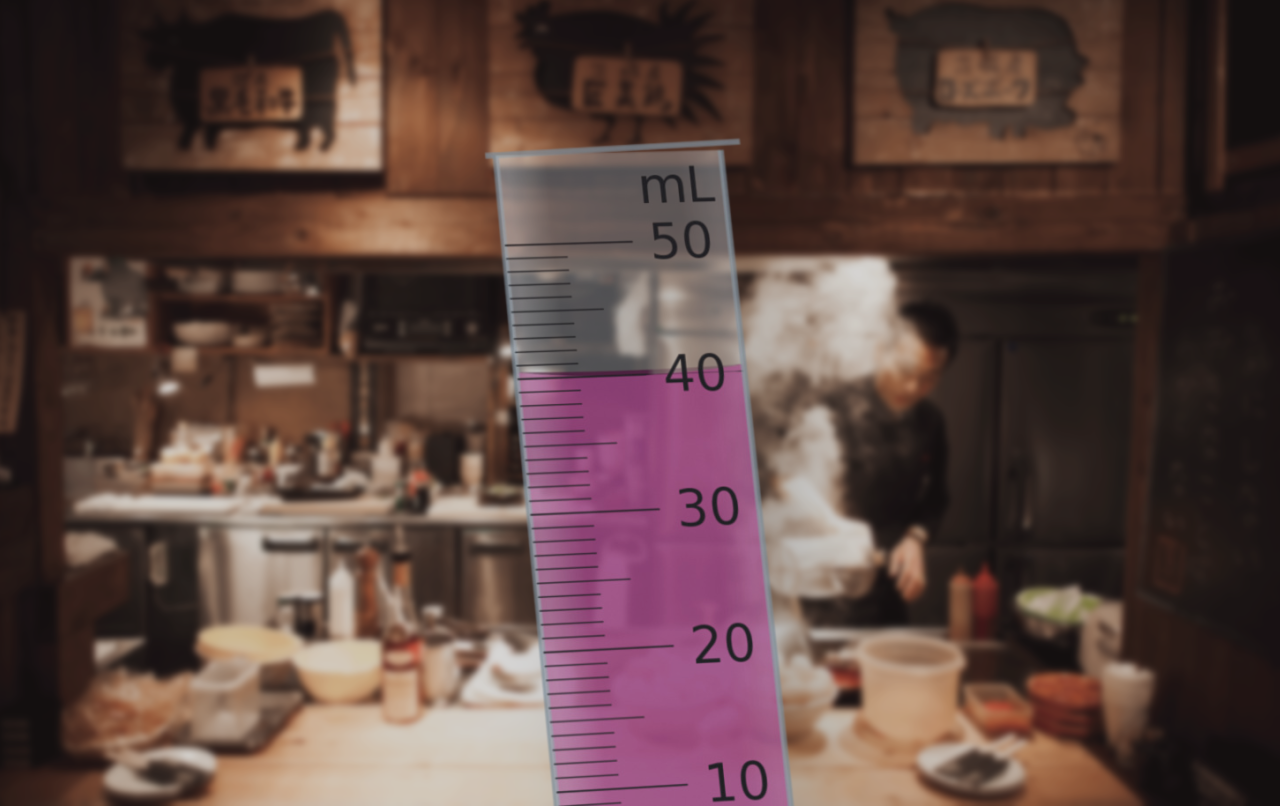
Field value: 40mL
